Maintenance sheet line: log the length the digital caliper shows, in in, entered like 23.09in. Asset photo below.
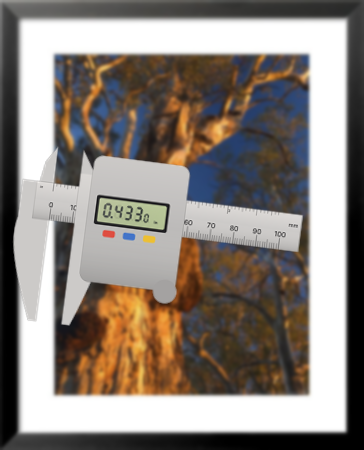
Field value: 0.4330in
